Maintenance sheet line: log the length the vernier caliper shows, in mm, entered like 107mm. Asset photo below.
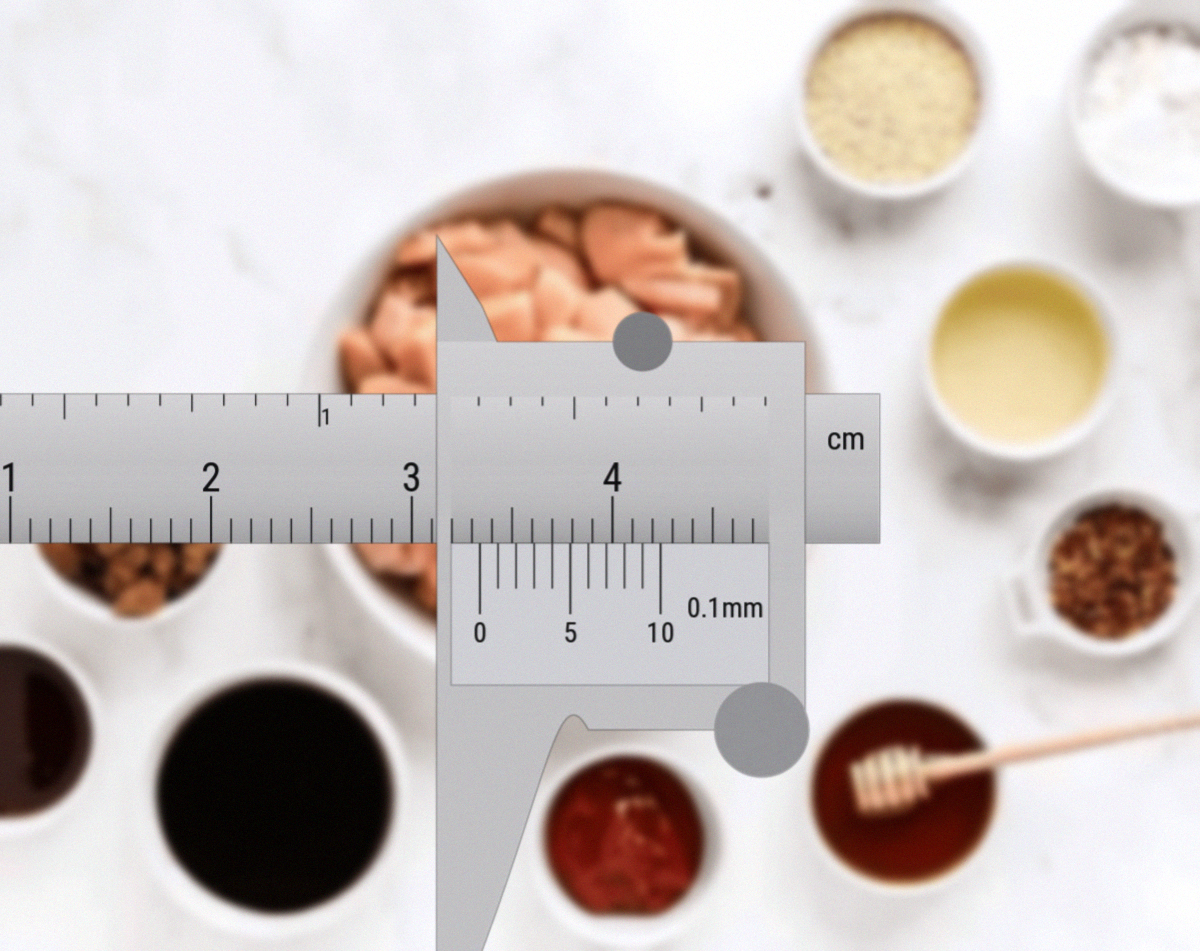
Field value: 33.4mm
